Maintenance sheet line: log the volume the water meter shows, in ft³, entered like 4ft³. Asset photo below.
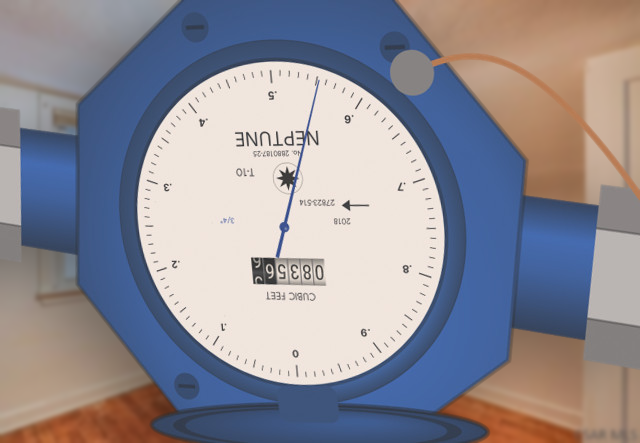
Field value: 83565.55ft³
